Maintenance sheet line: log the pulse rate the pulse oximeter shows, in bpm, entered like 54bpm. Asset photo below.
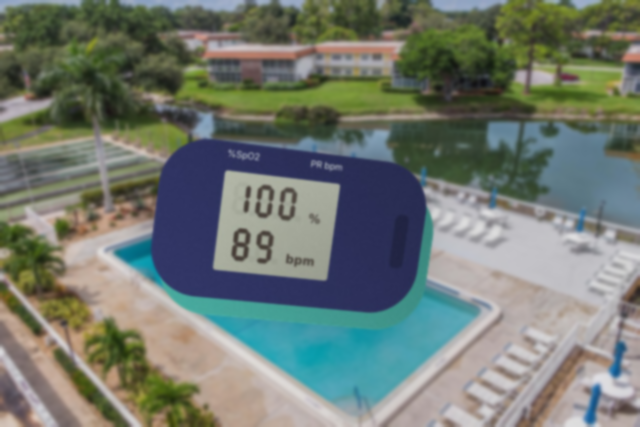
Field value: 89bpm
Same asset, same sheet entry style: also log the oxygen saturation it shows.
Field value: 100%
